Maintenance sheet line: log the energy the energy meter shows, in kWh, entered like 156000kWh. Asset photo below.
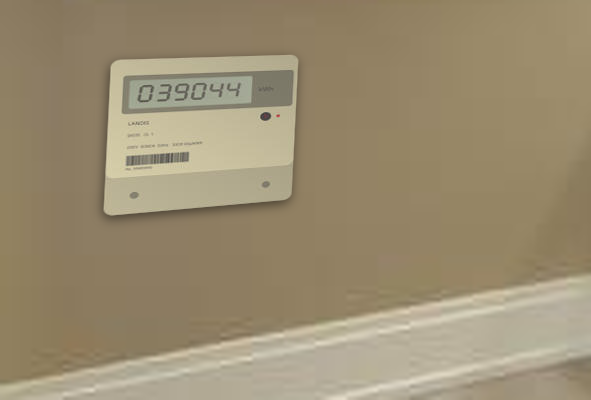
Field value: 39044kWh
